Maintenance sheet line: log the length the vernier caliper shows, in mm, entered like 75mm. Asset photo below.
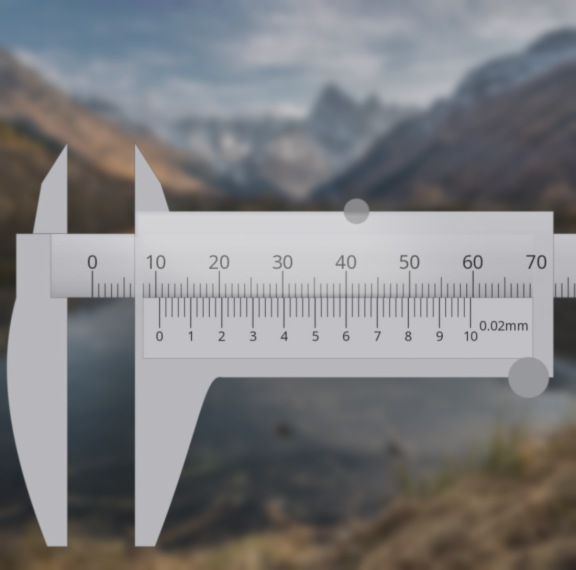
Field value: 10.6mm
